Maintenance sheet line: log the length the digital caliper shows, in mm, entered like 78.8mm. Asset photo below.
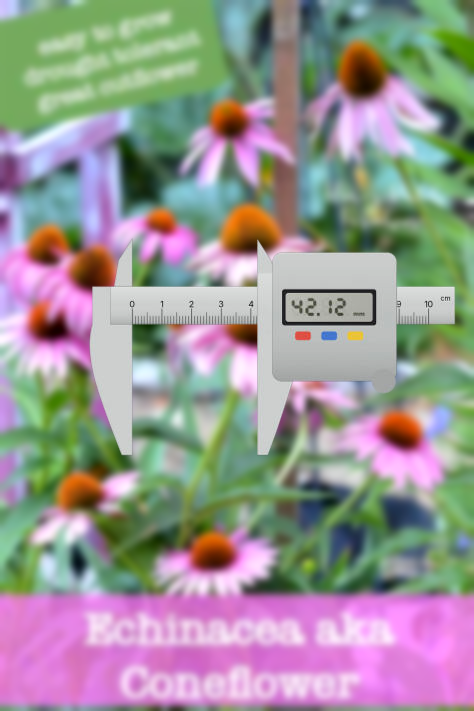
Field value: 42.12mm
